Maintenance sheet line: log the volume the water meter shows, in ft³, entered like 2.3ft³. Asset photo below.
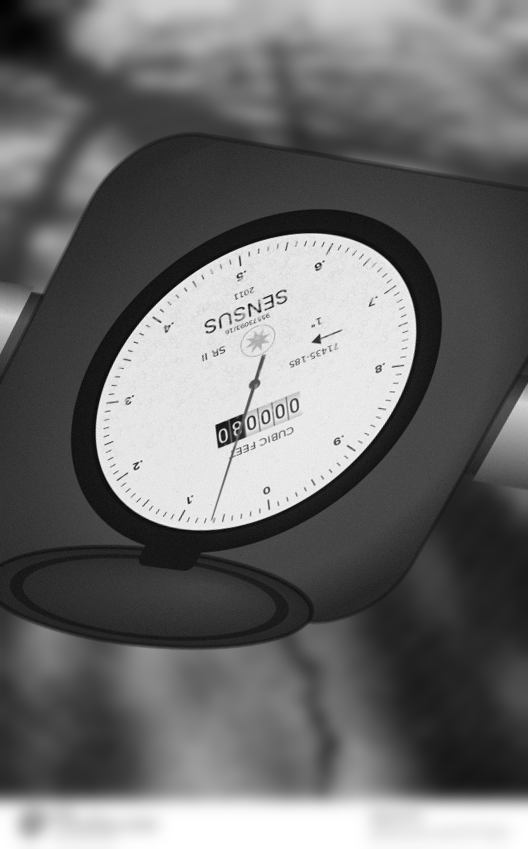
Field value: 80.06ft³
